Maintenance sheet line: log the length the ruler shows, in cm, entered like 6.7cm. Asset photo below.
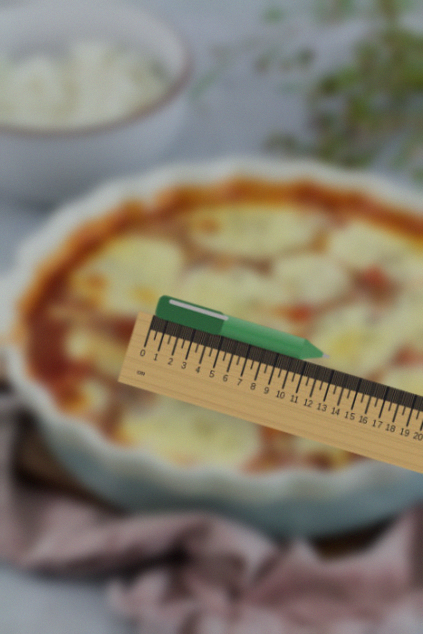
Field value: 12.5cm
